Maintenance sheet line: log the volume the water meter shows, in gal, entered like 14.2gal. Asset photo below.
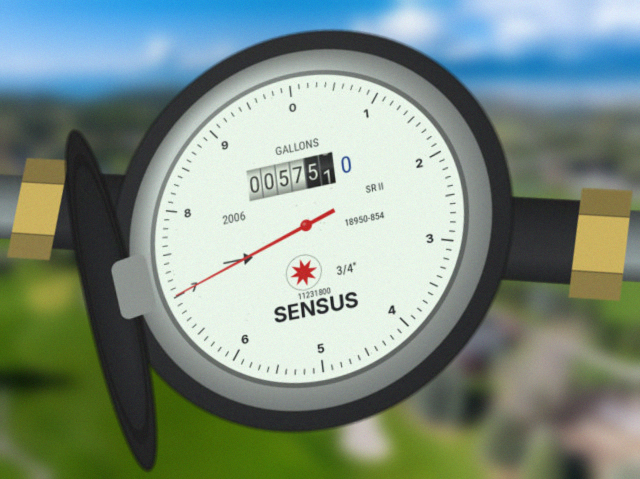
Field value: 57507.0gal
